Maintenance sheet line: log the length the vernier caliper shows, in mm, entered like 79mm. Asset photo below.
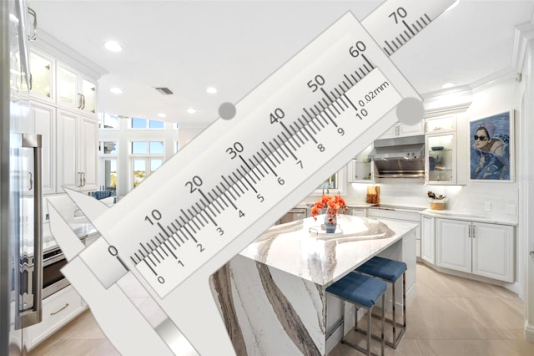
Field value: 3.6mm
